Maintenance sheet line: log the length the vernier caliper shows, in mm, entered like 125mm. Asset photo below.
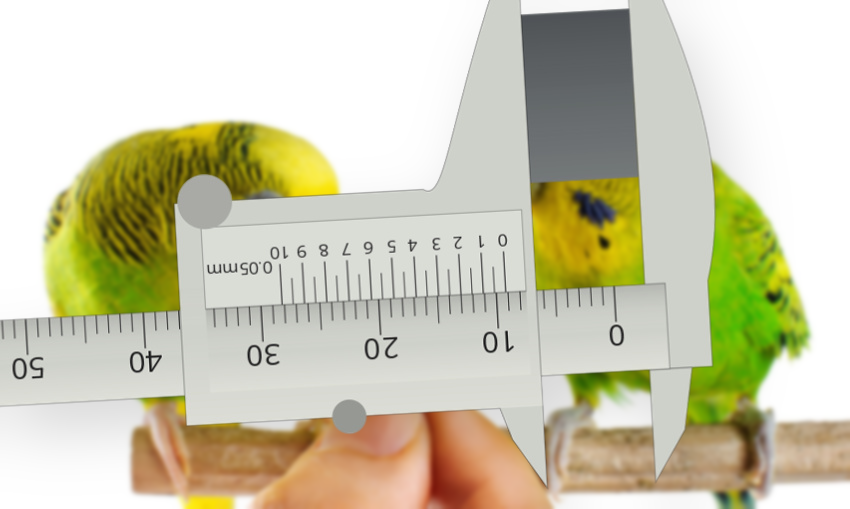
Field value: 9.2mm
